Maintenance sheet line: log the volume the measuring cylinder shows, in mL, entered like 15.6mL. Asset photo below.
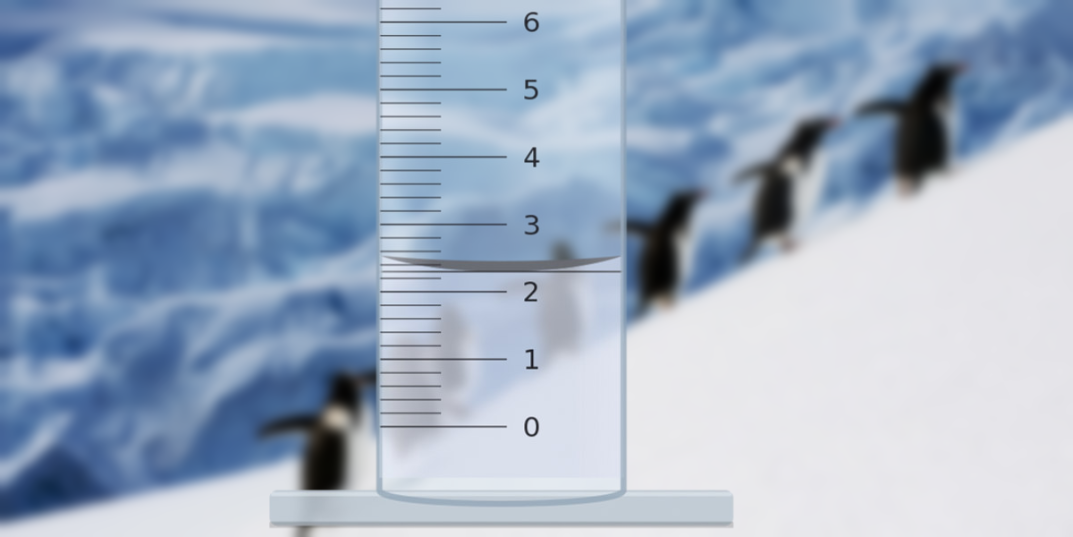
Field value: 2.3mL
